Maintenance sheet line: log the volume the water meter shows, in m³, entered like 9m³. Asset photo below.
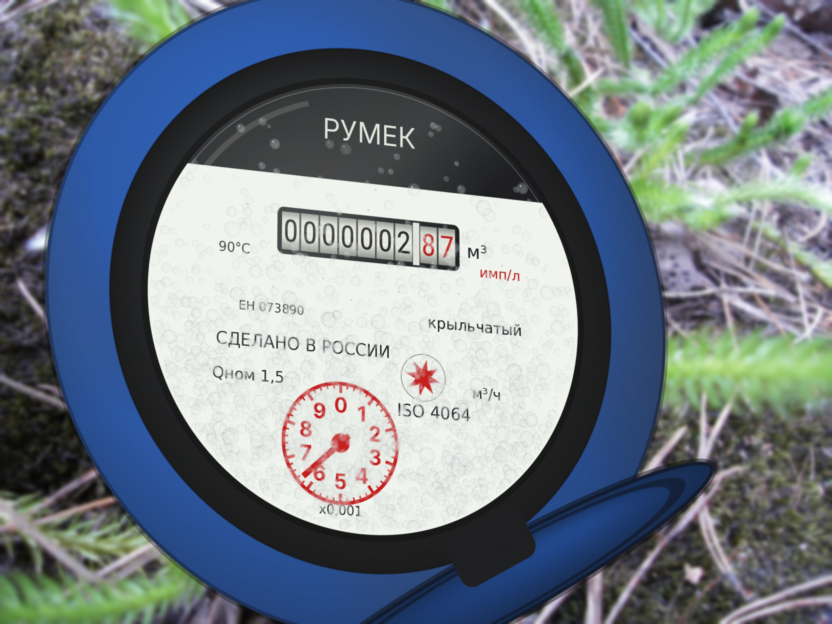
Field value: 2.876m³
